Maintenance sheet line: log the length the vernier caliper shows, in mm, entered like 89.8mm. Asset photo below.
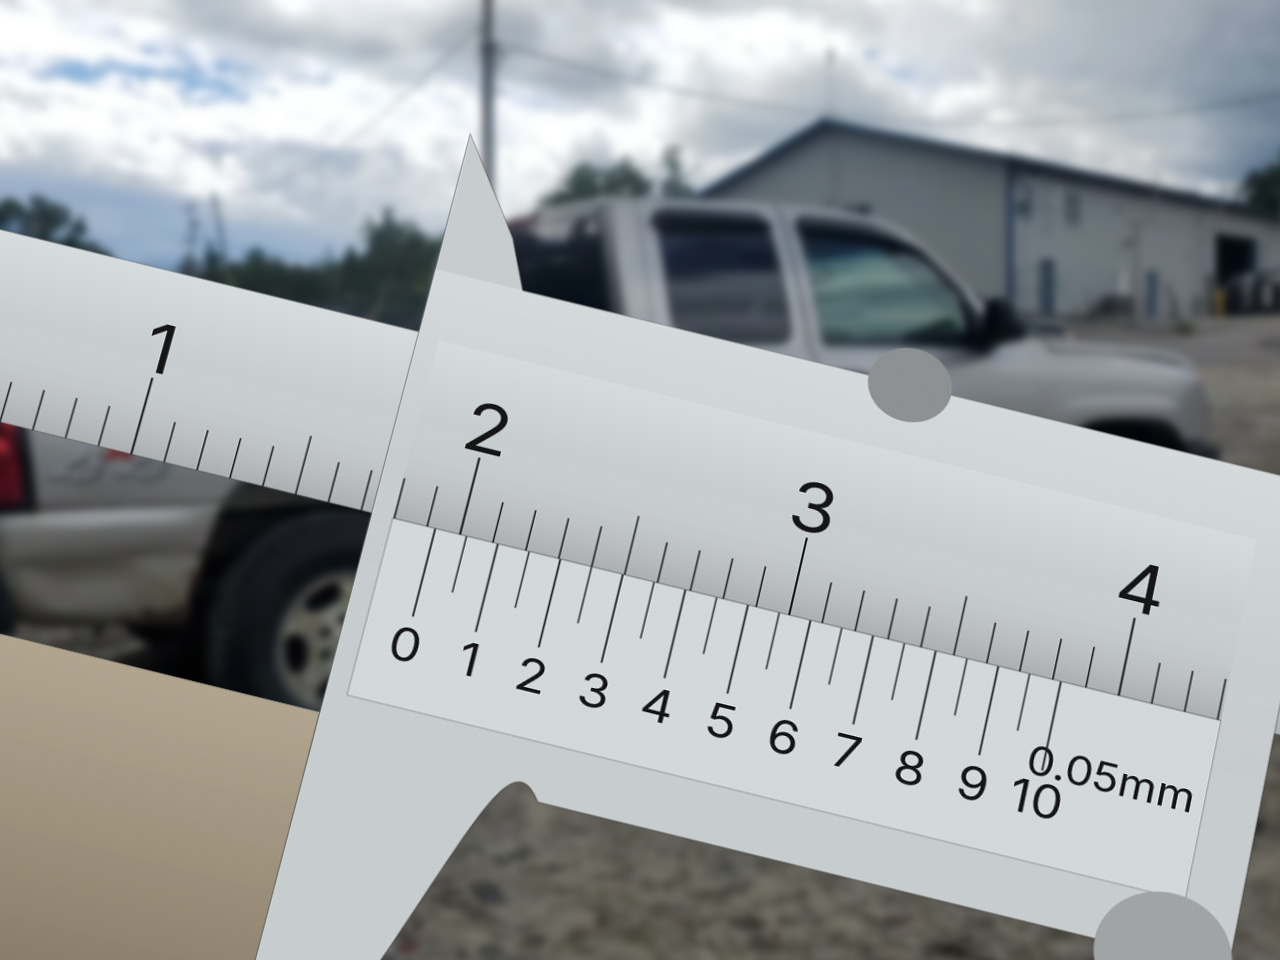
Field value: 19.25mm
